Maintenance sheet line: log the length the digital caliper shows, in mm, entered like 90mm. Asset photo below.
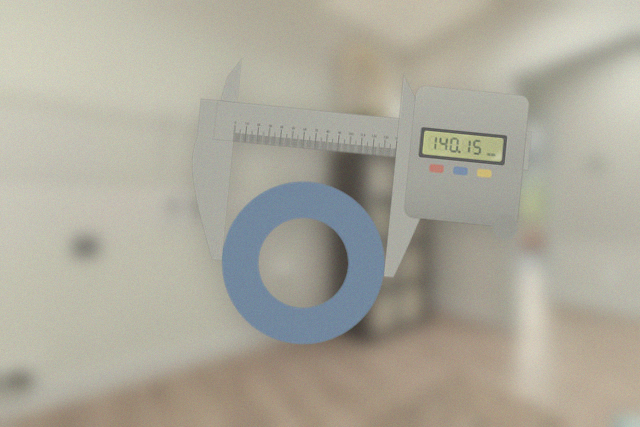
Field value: 140.15mm
